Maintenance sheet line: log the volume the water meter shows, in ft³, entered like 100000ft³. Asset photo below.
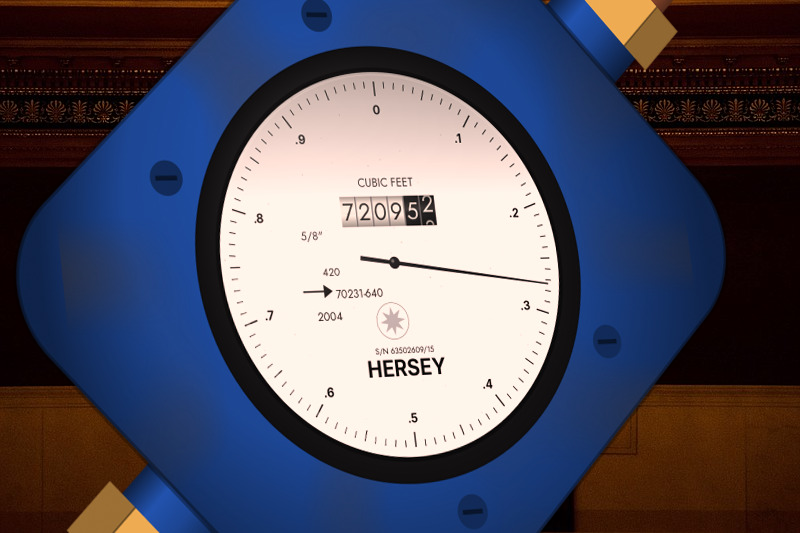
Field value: 720952.27ft³
